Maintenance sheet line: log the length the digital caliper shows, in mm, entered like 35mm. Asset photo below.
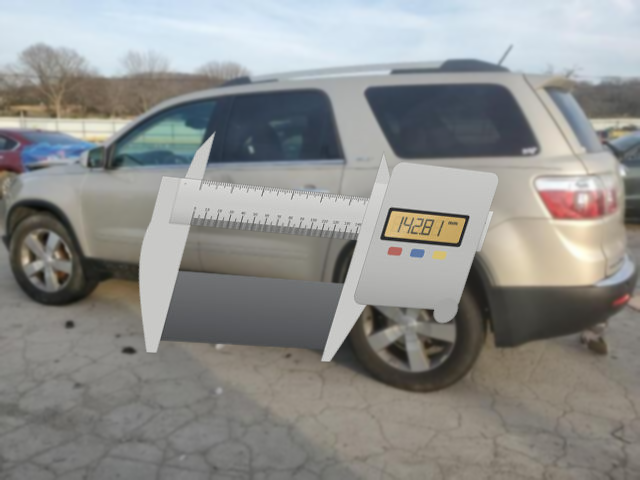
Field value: 142.81mm
